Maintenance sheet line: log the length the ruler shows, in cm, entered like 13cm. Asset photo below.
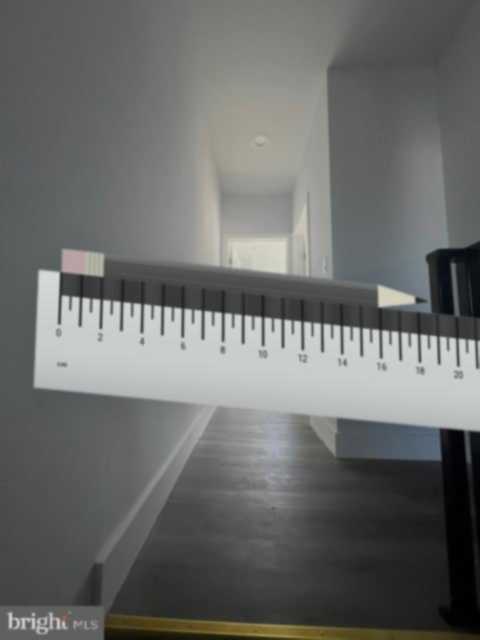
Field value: 18.5cm
